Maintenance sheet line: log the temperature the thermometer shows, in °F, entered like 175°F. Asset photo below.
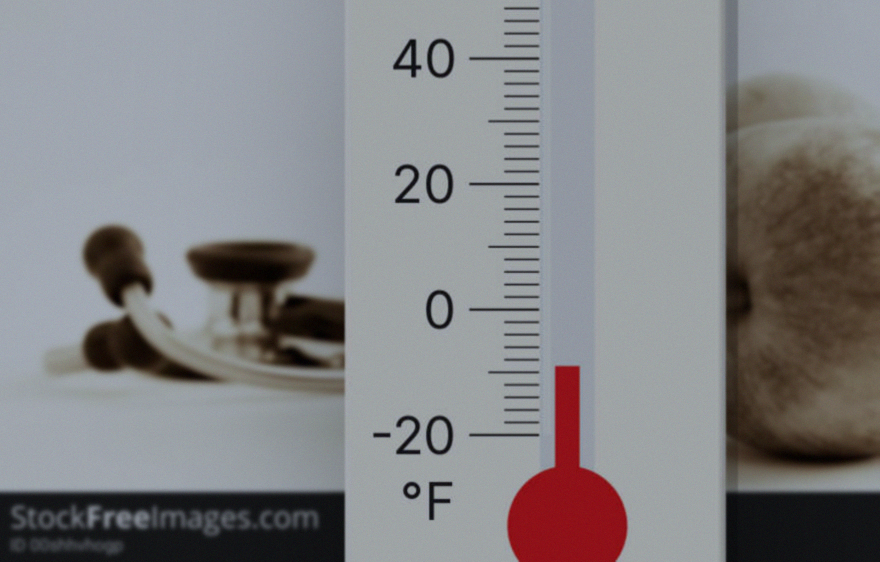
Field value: -9°F
